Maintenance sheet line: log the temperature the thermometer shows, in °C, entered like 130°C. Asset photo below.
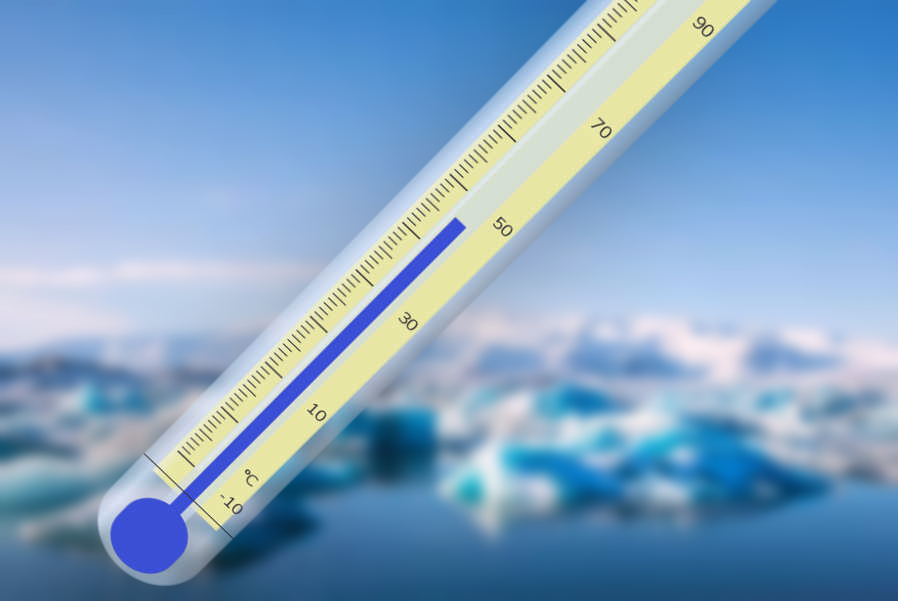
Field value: 46°C
